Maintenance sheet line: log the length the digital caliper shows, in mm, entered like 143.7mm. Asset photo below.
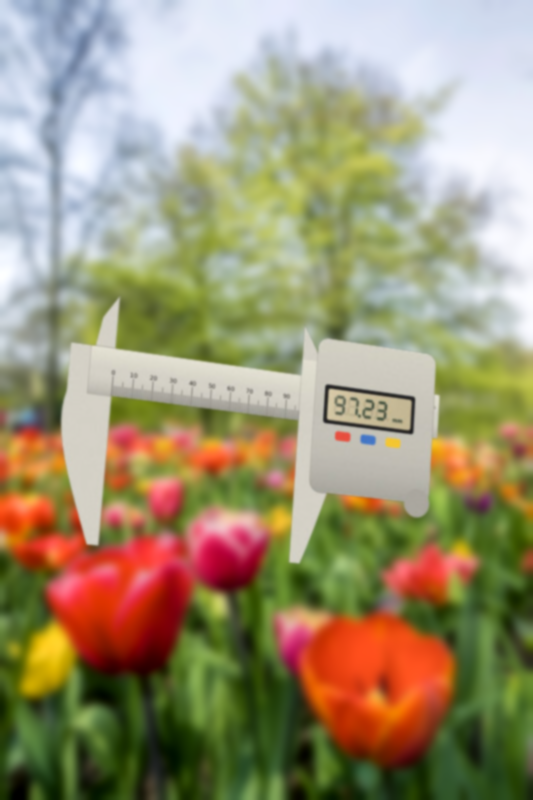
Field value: 97.23mm
